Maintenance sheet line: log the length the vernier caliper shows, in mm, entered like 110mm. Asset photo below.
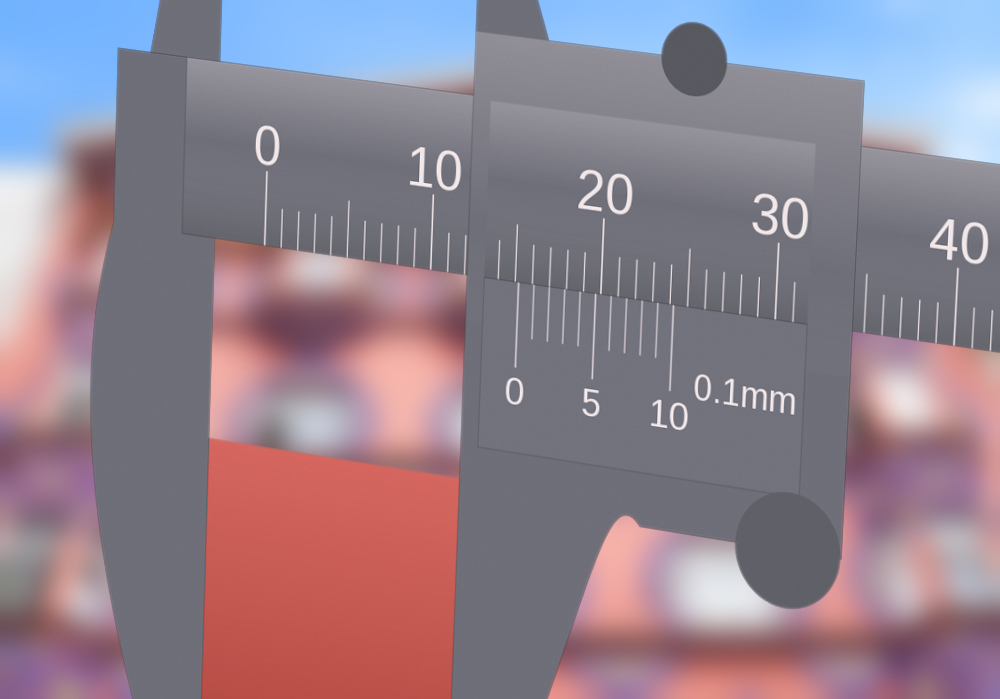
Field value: 15.2mm
